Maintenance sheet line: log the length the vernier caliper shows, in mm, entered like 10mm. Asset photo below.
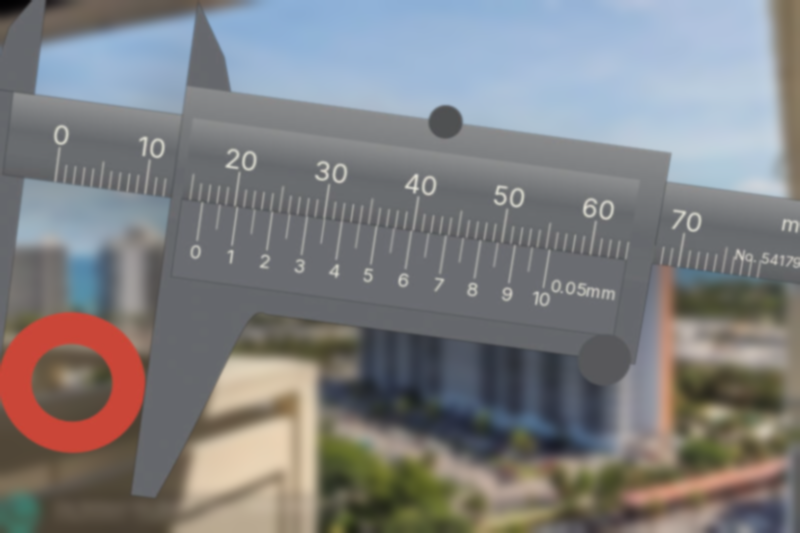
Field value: 16.4mm
